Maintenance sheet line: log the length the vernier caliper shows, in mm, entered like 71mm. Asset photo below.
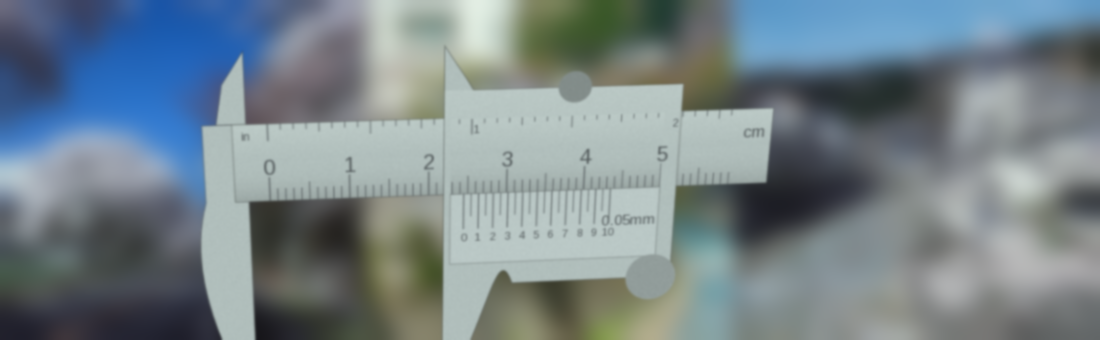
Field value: 24.5mm
